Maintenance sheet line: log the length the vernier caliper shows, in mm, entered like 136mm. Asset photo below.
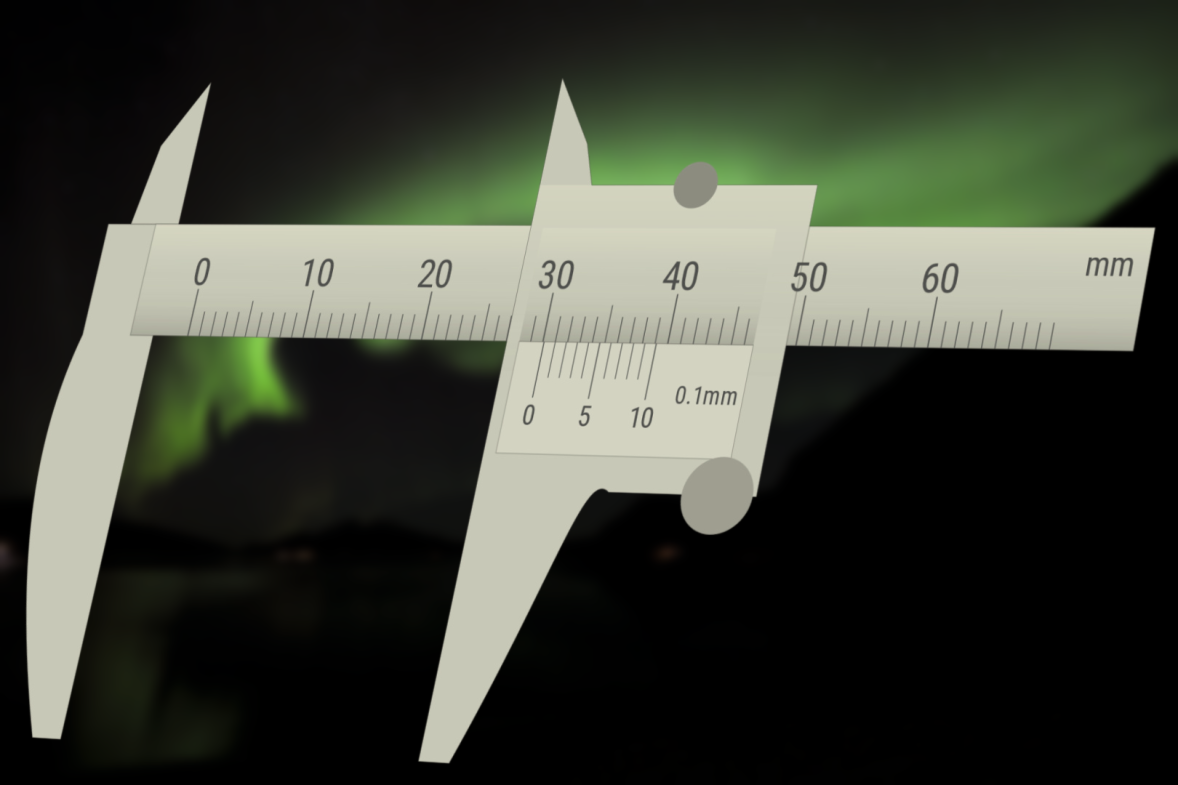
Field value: 30.1mm
